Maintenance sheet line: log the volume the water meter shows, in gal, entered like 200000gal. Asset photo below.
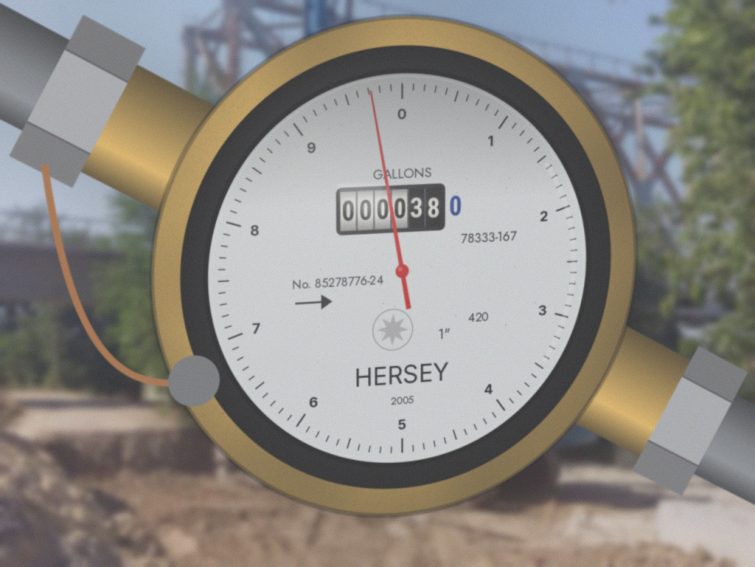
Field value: 379.7gal
